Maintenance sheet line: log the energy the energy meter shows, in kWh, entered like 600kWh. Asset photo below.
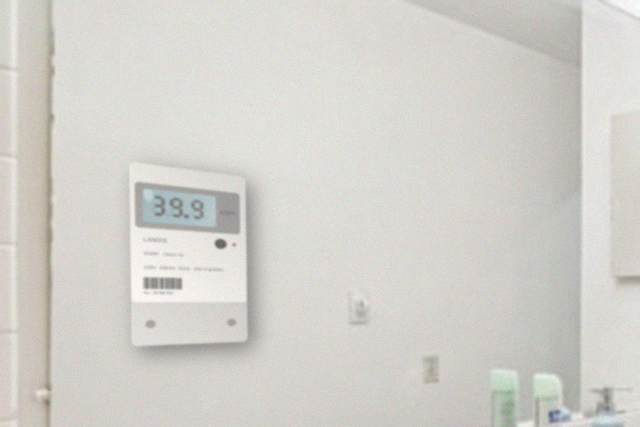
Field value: 39.9kWh
